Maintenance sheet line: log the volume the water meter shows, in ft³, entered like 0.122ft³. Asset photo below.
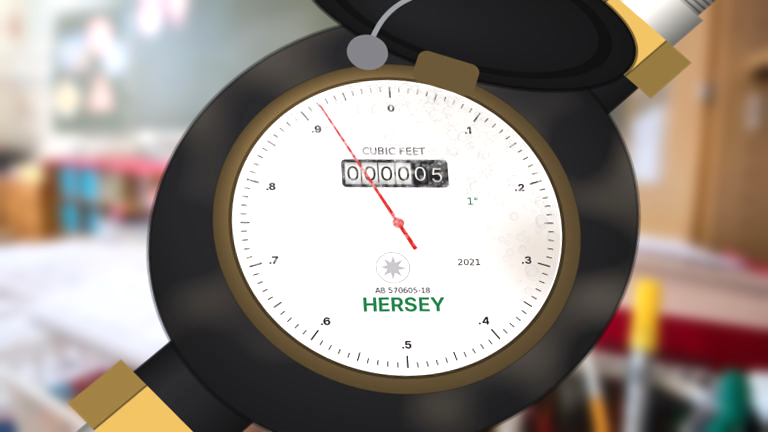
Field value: 4.92ft³
